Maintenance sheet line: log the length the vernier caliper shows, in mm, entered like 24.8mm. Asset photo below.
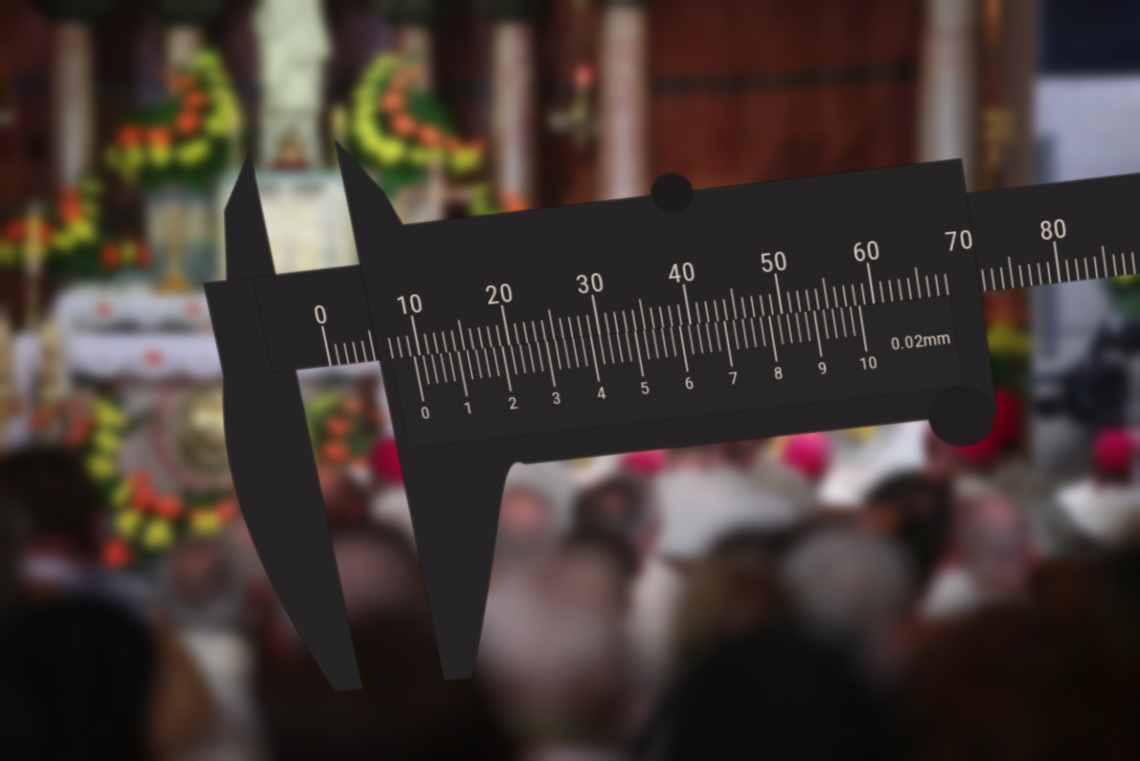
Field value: 9.4mm
